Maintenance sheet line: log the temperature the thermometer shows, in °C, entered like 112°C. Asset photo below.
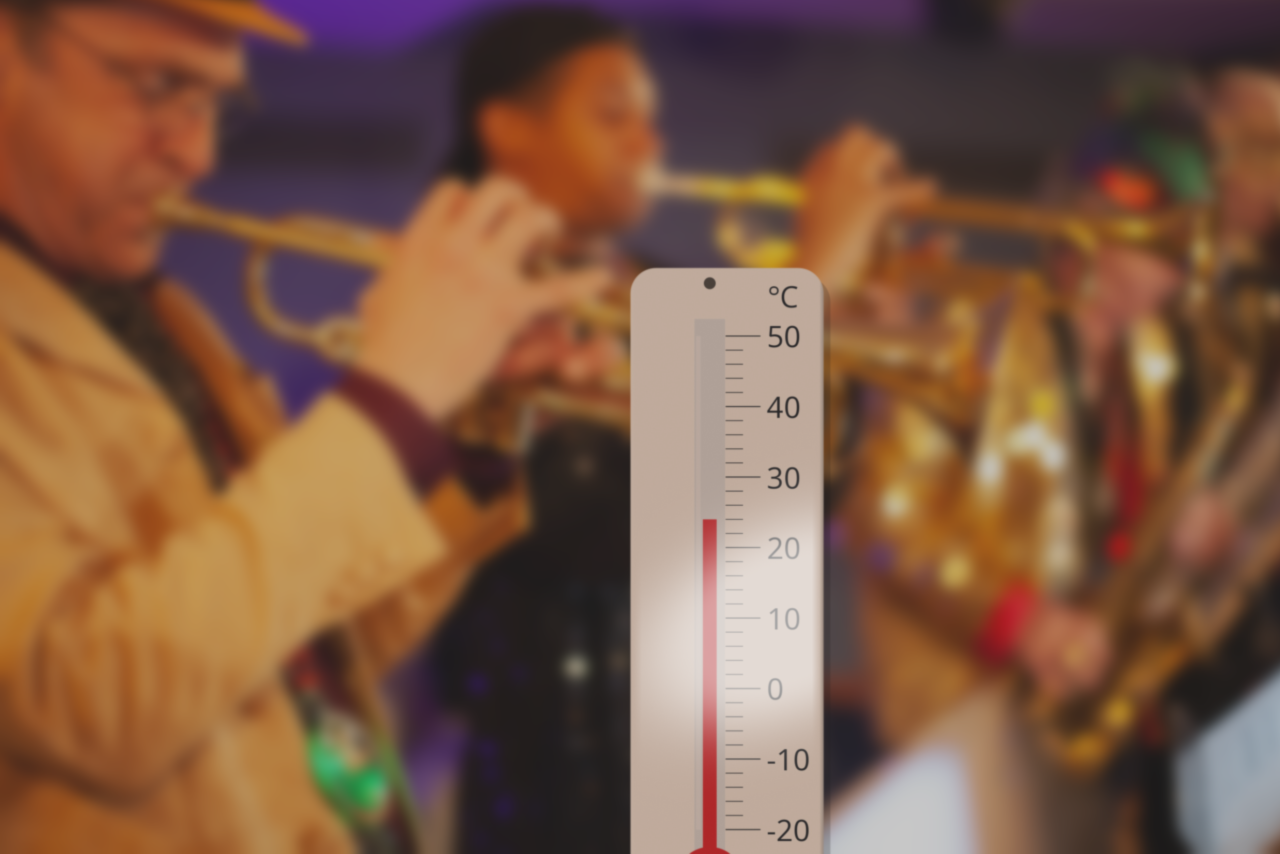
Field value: 24°C
